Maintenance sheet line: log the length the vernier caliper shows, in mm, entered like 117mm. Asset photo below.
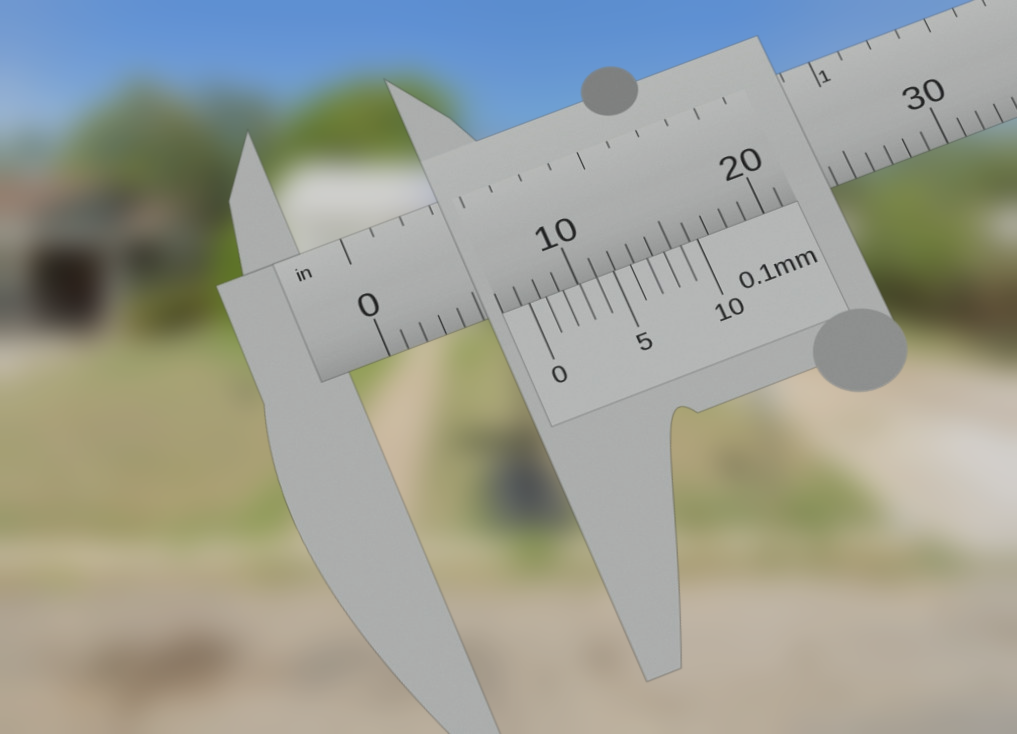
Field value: 7.4mm
